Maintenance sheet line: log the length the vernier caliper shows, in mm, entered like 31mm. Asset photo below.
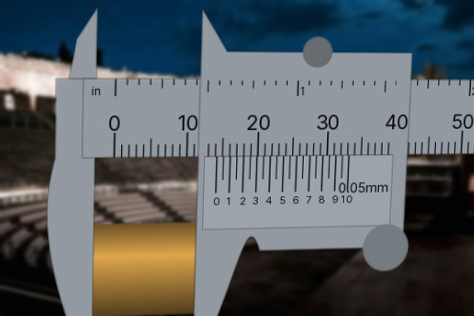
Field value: 14.2mm
